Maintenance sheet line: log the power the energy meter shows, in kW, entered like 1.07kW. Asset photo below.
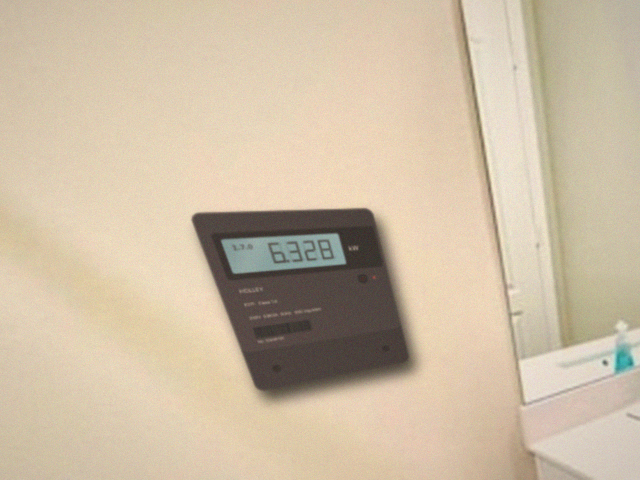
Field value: 6.328kW
